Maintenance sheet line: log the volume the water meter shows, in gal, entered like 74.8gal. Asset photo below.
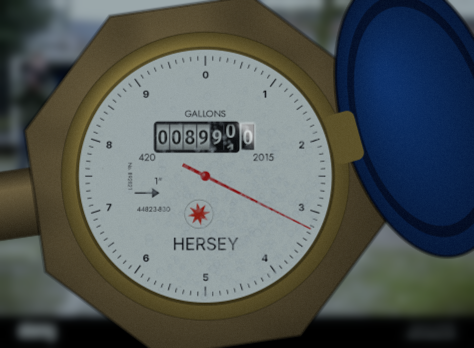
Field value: 89903.2gal
